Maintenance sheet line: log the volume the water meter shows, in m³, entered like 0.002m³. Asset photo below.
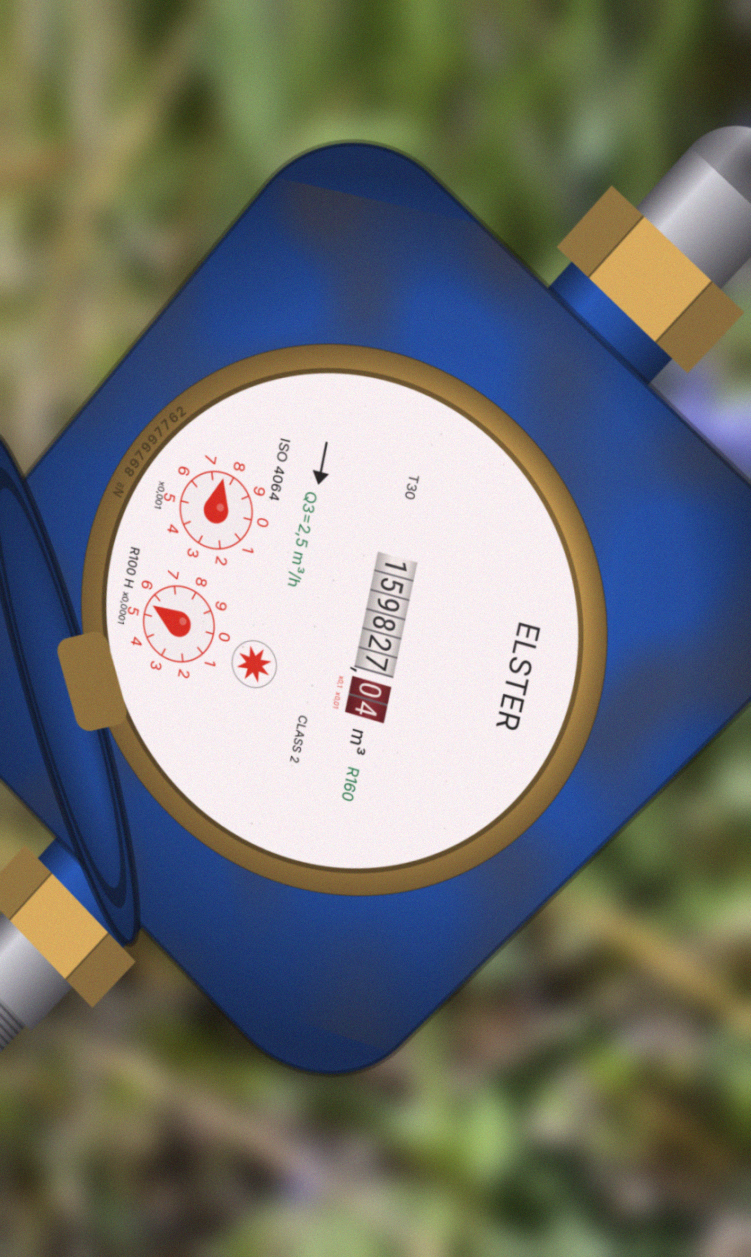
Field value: 159827.0475m³
